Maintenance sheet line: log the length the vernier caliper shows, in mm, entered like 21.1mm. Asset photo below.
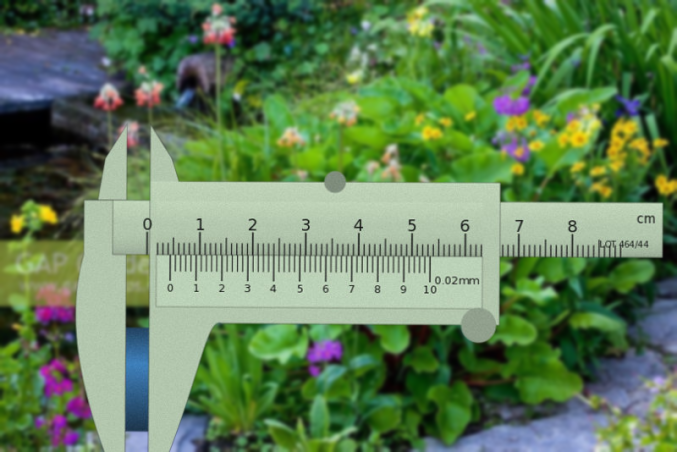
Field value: 4.4mm
